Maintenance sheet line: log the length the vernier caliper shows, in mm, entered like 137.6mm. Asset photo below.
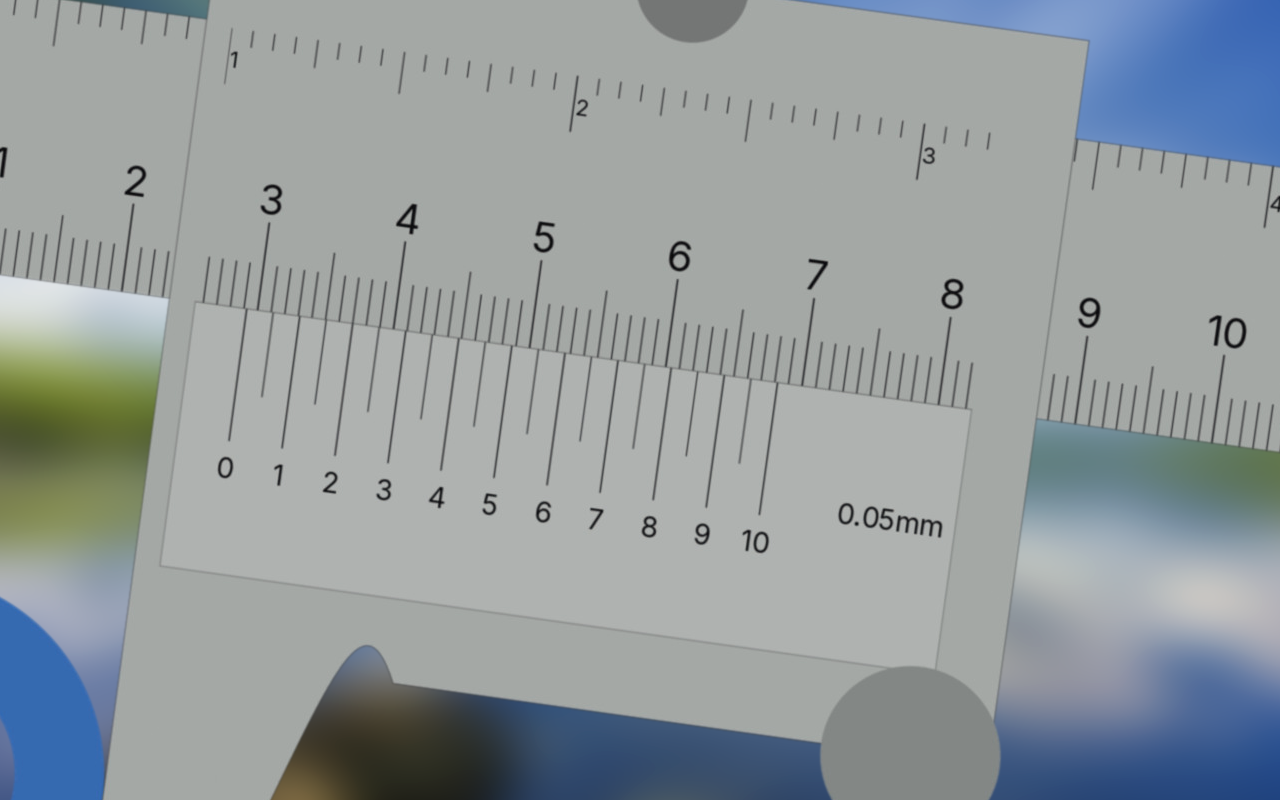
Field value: 29.2mm
